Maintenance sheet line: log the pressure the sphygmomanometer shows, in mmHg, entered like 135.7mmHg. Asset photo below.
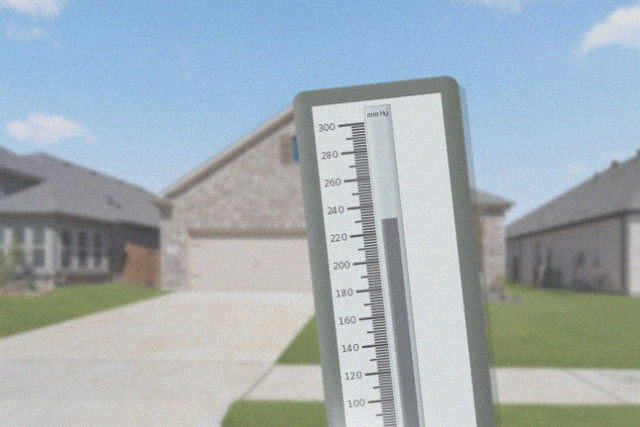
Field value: 230mmHg
